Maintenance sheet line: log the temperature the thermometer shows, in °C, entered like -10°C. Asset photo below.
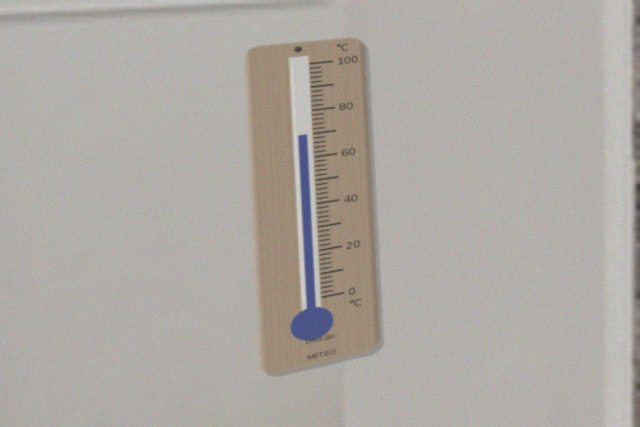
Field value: 70°C
